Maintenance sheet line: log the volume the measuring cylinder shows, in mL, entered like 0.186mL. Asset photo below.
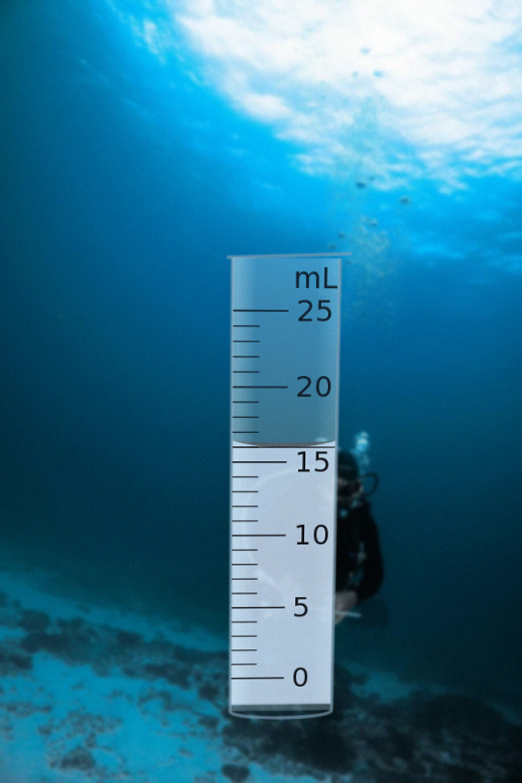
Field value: 16mL
